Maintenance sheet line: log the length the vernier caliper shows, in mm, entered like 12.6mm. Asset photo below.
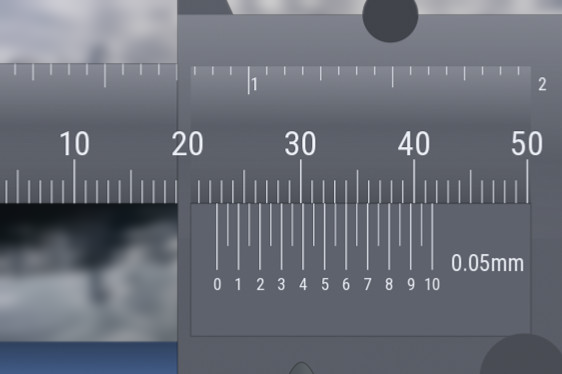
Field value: 22.6mm
